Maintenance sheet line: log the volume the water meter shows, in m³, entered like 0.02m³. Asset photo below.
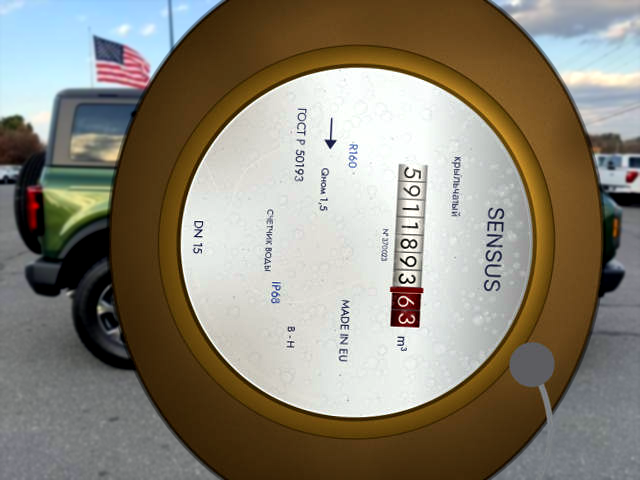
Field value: 5911893.63m³
